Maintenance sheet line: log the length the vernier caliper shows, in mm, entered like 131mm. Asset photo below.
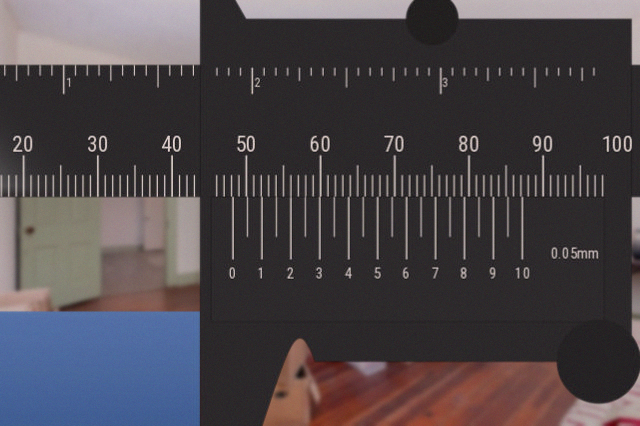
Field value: 48.2mm
